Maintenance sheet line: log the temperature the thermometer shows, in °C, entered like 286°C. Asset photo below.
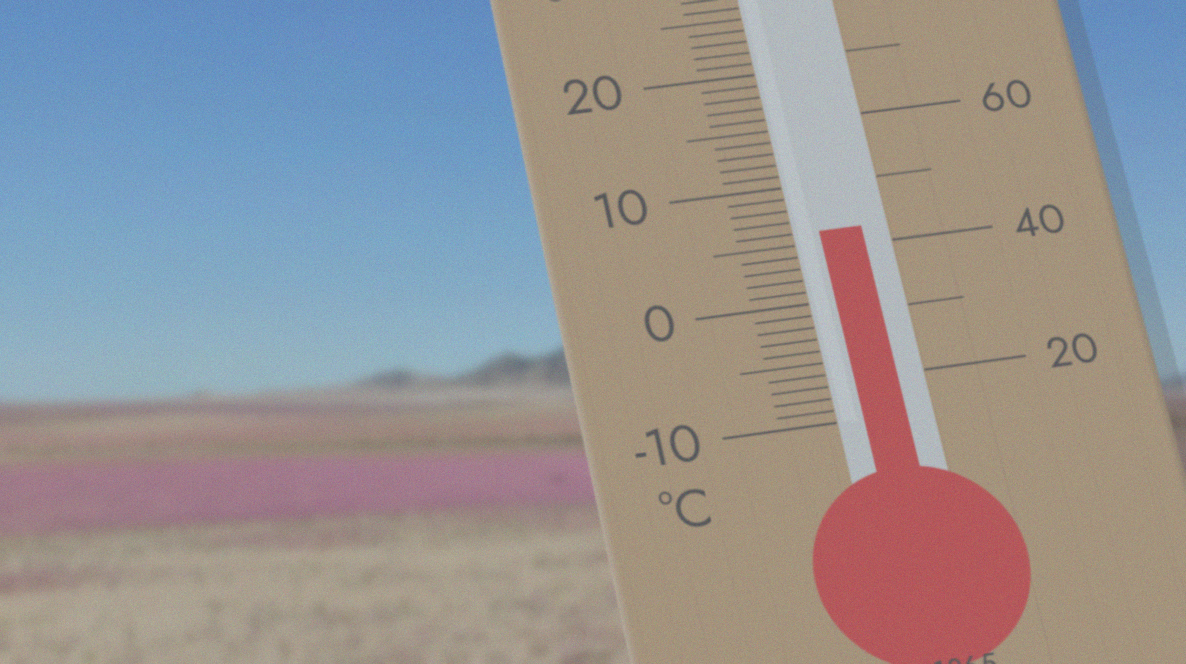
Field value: 6°C
